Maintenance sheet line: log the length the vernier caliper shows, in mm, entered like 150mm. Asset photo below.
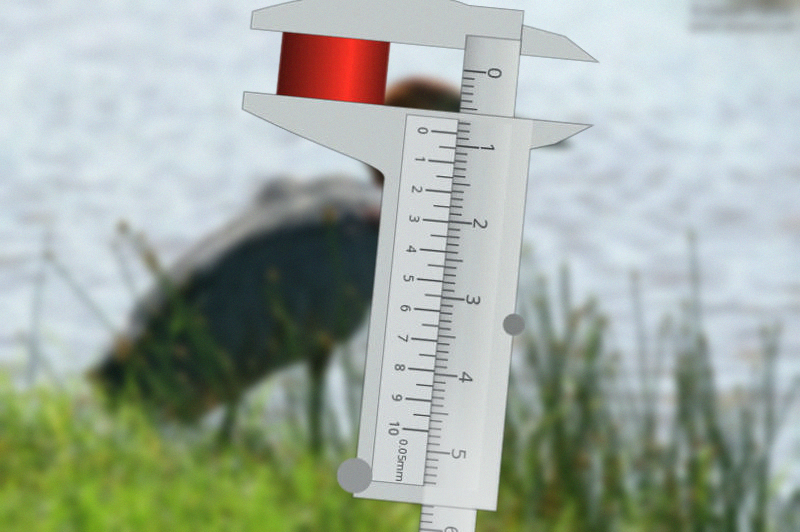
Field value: 8.4mm
